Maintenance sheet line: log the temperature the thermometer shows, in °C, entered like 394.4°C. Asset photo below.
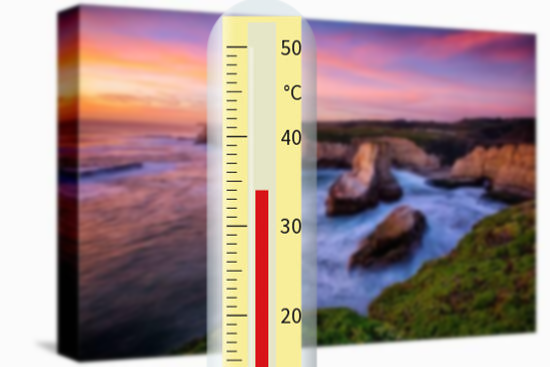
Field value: 34°C
